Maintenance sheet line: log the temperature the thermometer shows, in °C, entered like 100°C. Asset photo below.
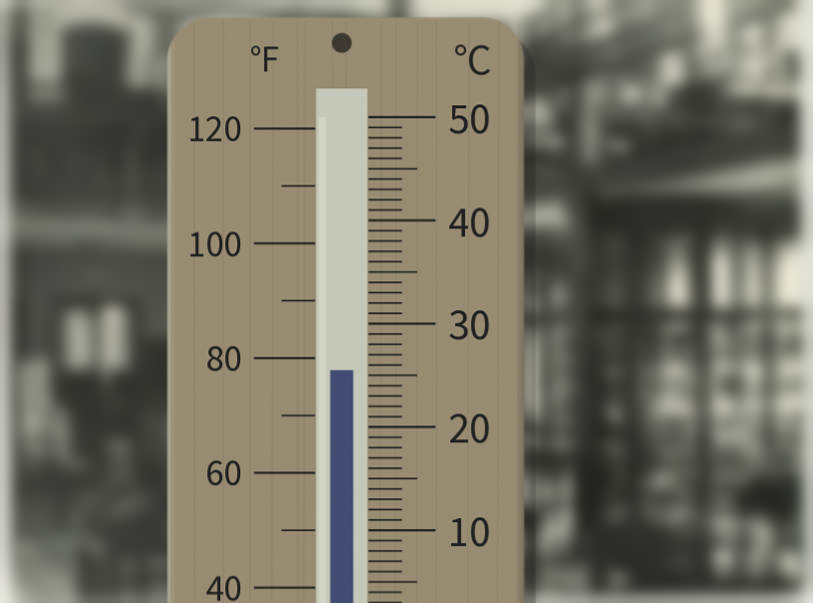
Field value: 25.5°C
